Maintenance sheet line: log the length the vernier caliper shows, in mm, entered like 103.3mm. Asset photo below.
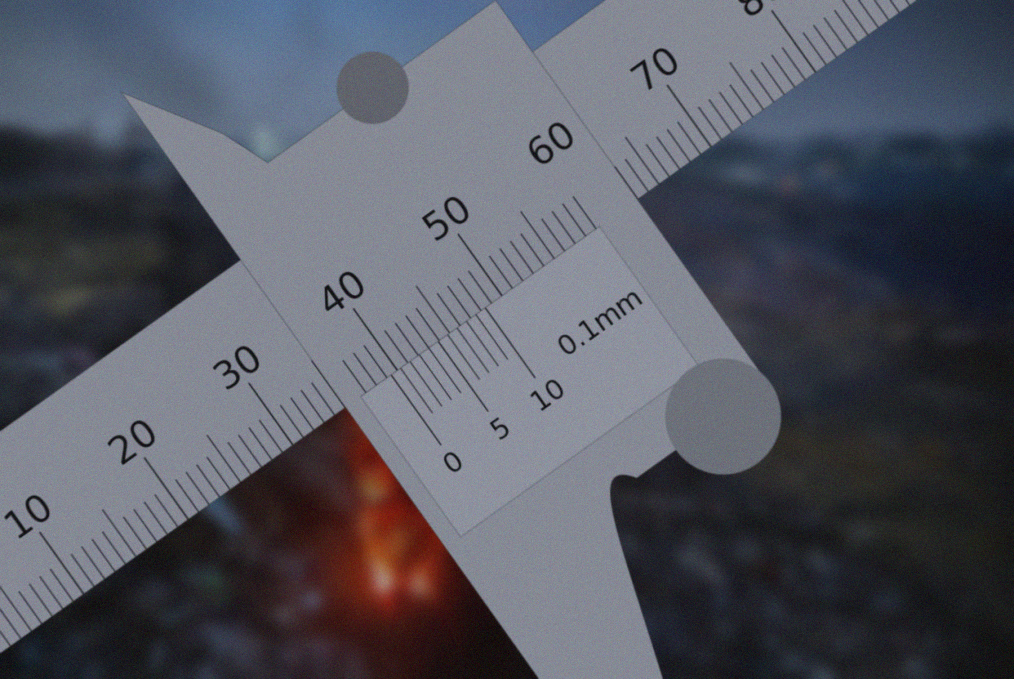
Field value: 39.4mm
